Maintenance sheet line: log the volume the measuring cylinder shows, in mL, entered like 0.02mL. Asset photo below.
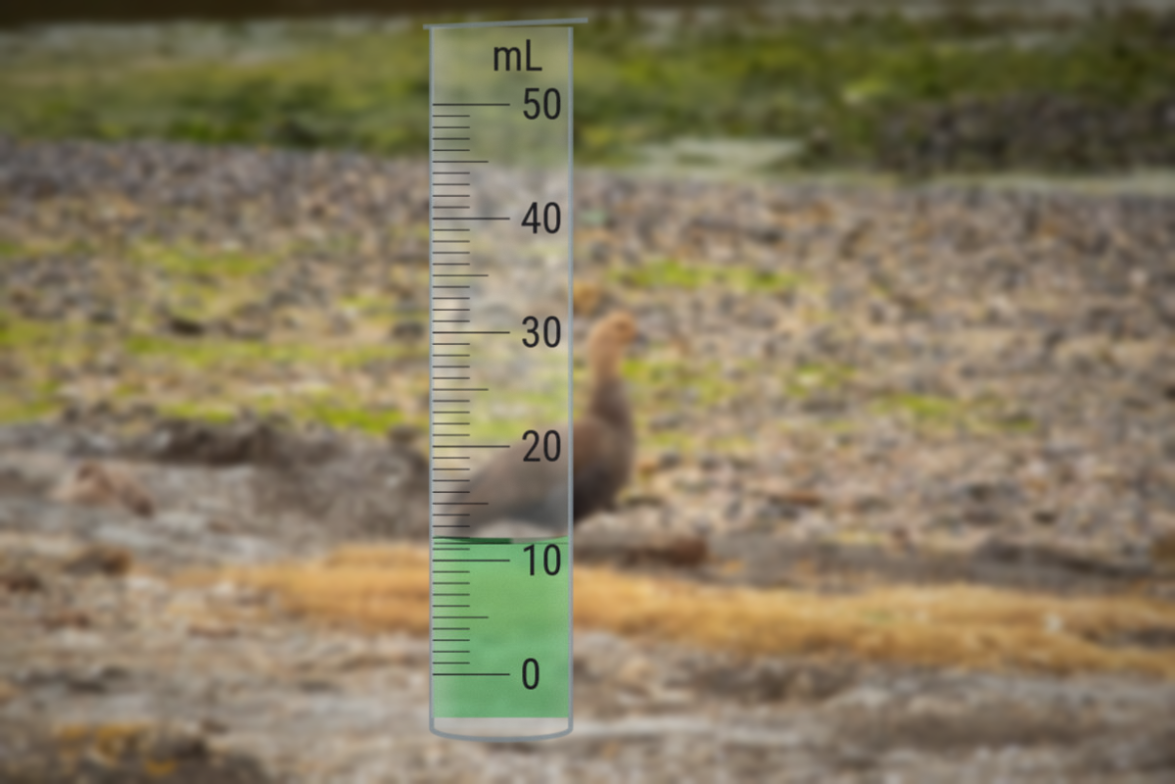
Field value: 11.5mL
